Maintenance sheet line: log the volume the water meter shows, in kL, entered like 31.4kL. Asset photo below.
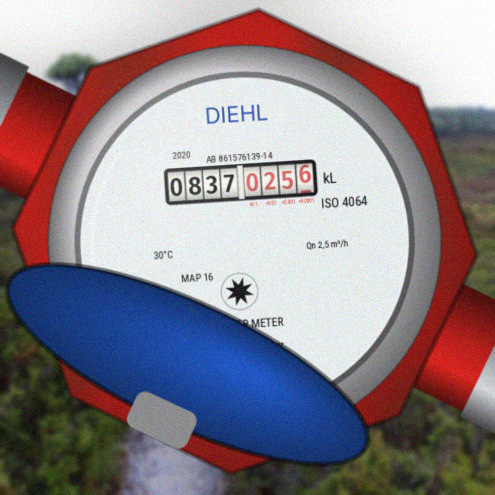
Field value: 837.0256kL
